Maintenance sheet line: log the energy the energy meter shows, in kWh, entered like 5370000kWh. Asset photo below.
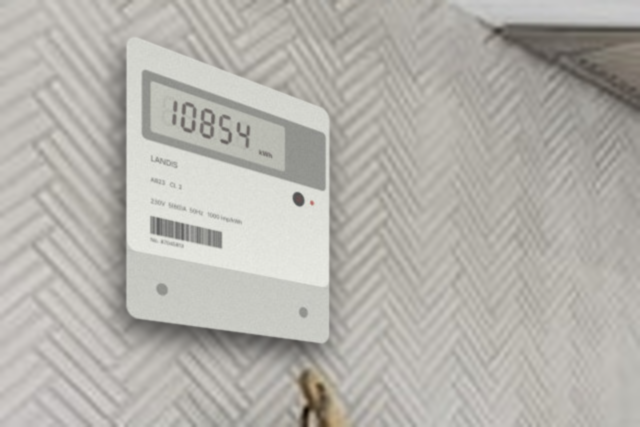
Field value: 10854kWh
